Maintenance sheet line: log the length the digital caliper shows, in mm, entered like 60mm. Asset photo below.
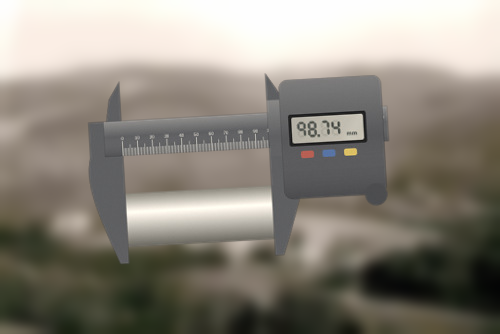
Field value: 98.74mm
